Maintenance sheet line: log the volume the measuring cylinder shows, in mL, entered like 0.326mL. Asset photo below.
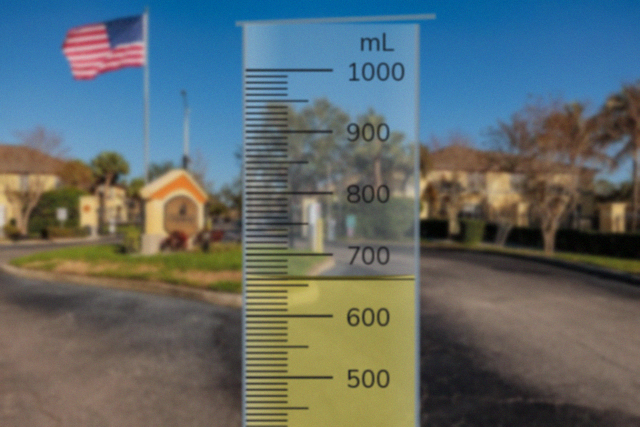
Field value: 660mL
